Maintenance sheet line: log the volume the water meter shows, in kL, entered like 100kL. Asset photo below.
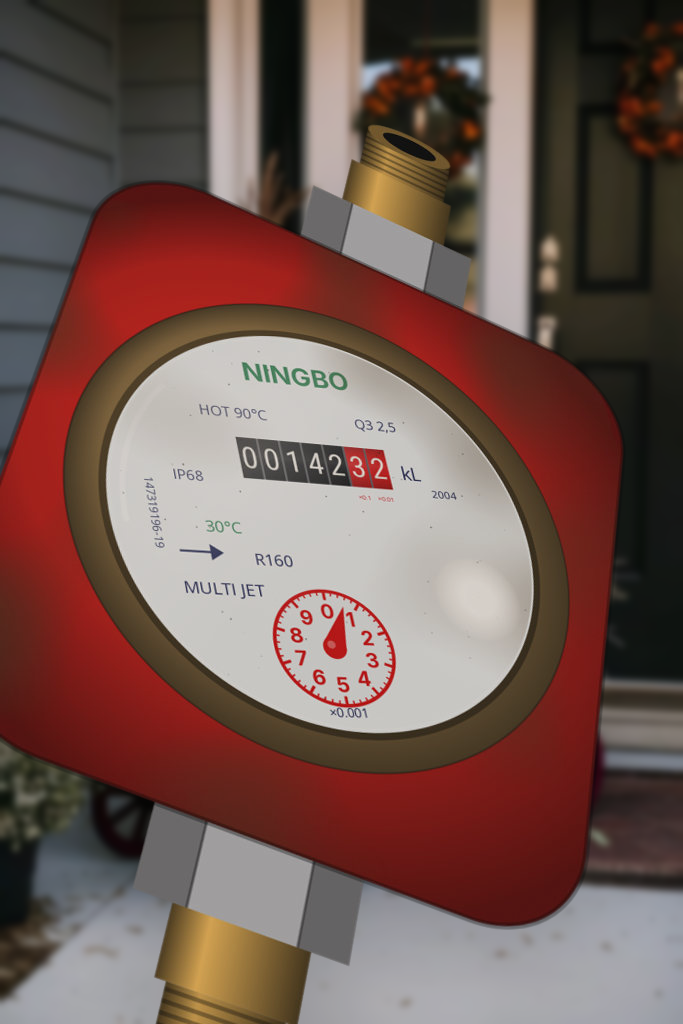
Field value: 142.320kL
